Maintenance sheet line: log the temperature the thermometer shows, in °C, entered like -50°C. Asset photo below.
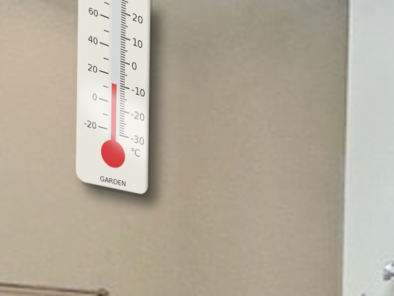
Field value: -10°C
